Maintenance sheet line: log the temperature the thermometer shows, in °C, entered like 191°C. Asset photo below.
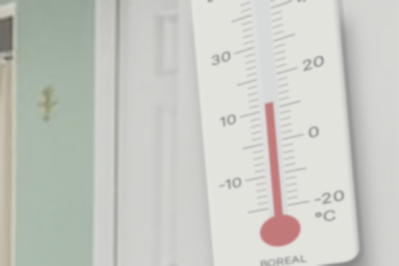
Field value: 12°C
